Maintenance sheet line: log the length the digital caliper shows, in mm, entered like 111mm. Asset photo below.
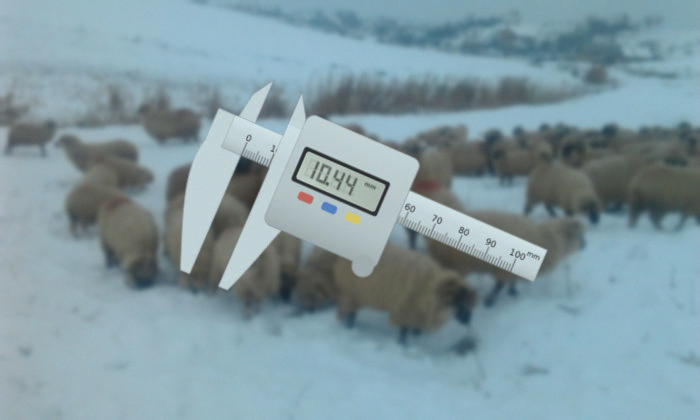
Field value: 10.44mm
